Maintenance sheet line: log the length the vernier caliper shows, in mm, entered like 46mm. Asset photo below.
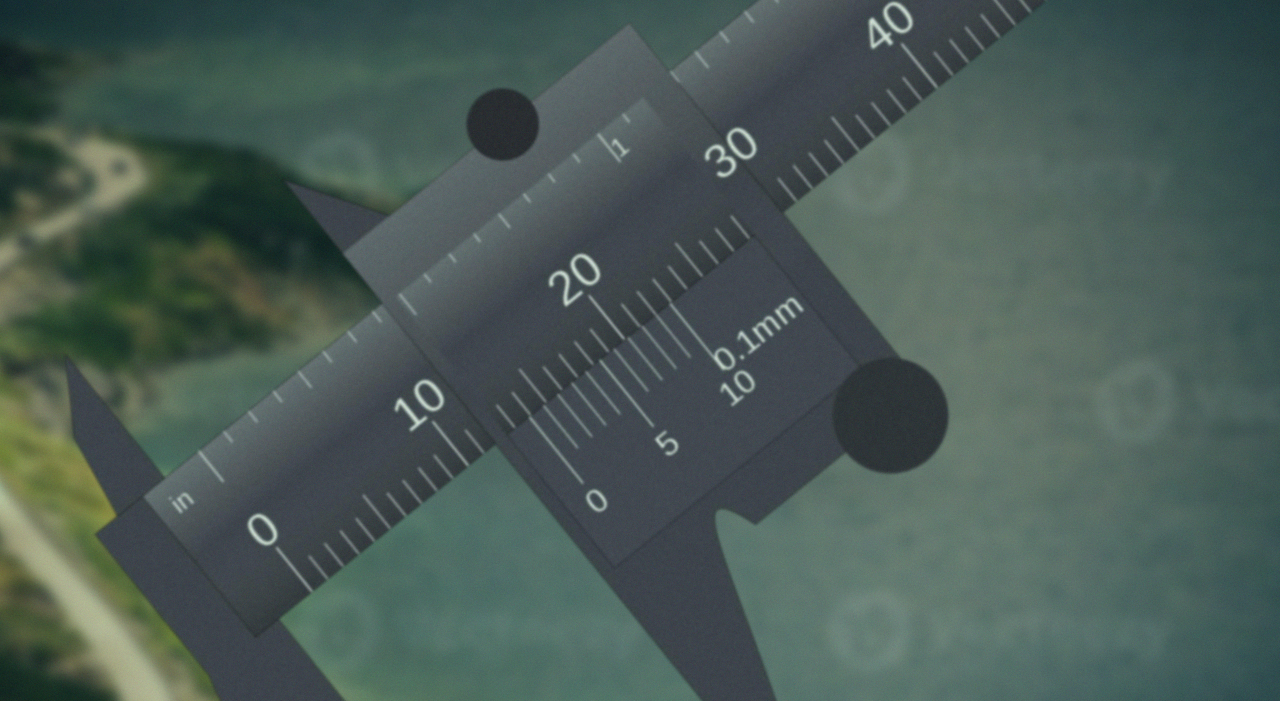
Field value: 13.9mm
